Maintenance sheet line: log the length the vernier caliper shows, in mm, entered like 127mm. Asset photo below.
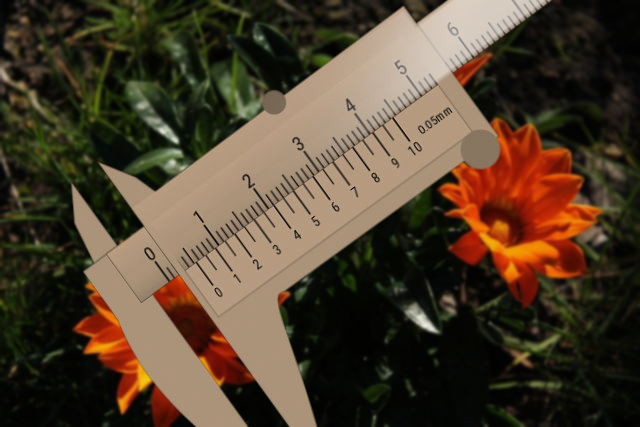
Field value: 5.4mm
